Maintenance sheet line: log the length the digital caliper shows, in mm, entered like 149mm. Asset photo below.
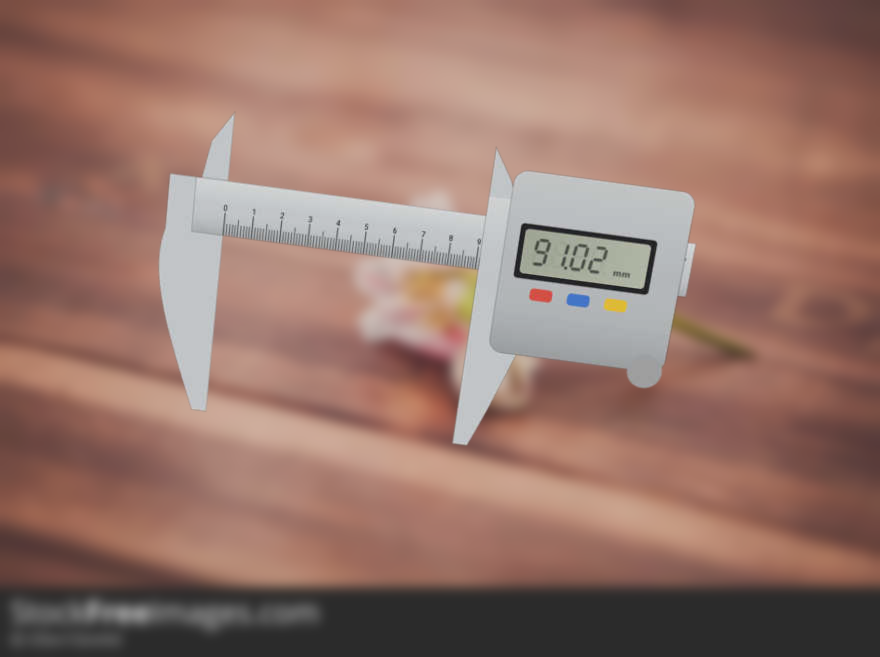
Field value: 91.02mm
